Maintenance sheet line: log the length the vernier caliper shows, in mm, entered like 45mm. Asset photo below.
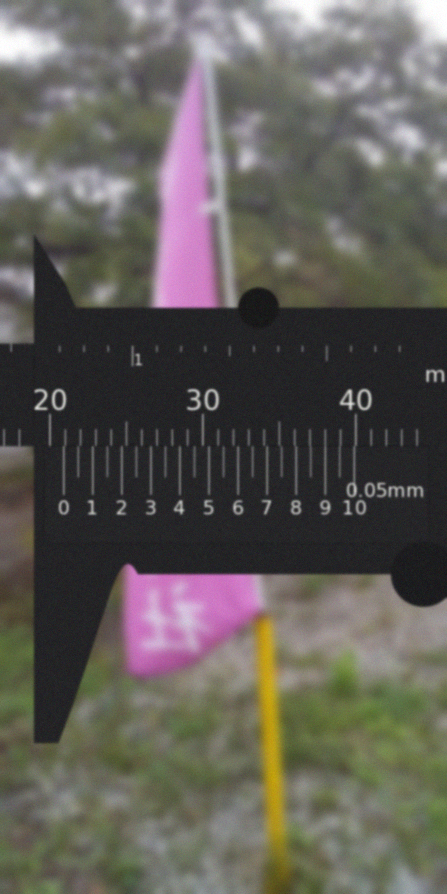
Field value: 20.9mm
